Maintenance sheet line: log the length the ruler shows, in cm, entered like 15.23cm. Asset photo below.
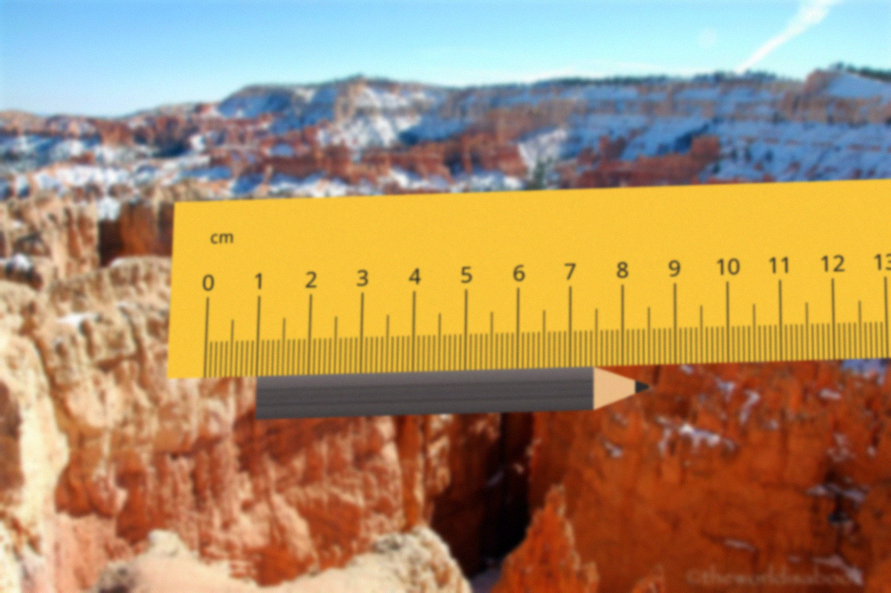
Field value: 7.5cm
